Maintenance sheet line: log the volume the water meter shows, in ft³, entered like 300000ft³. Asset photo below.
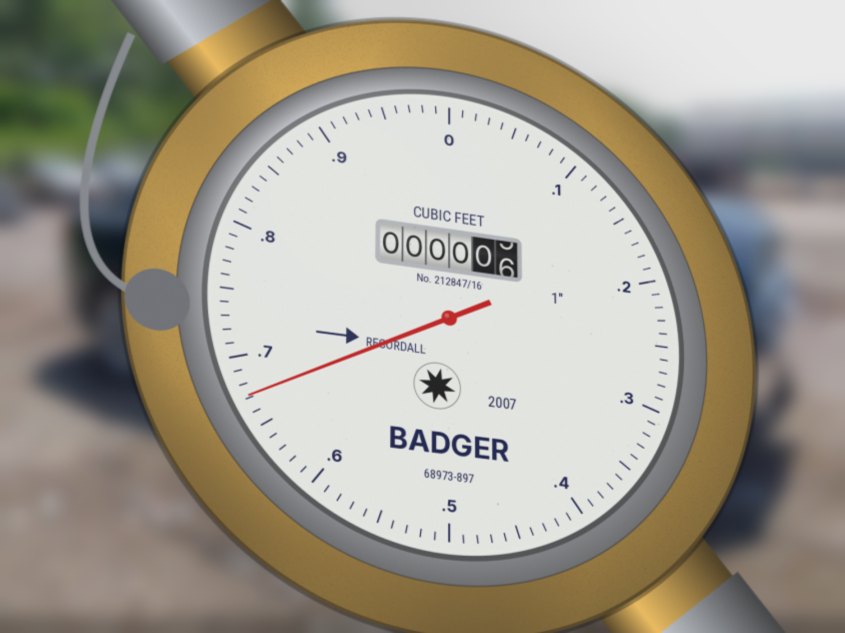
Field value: 5.67ft³
